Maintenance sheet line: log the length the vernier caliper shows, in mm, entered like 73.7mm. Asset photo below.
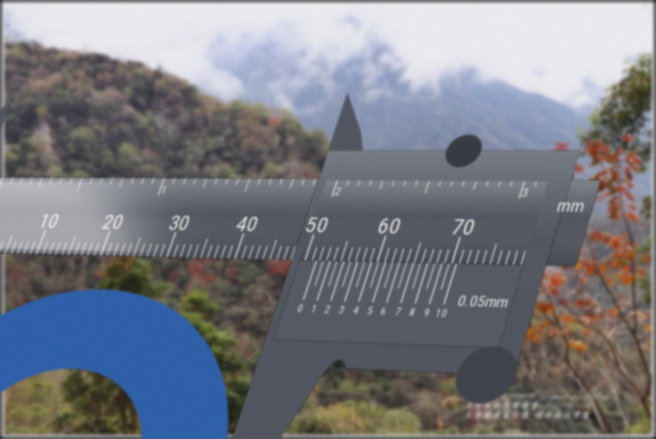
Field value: 51.6mm
